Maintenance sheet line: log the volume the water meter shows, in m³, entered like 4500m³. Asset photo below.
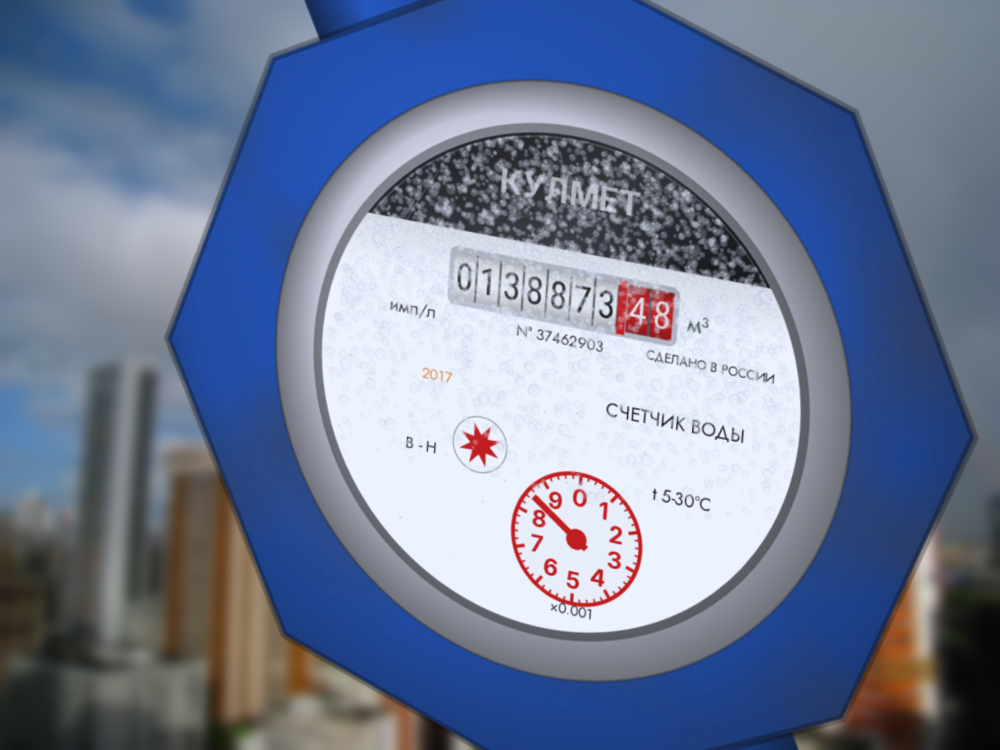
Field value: 138873.488m³
